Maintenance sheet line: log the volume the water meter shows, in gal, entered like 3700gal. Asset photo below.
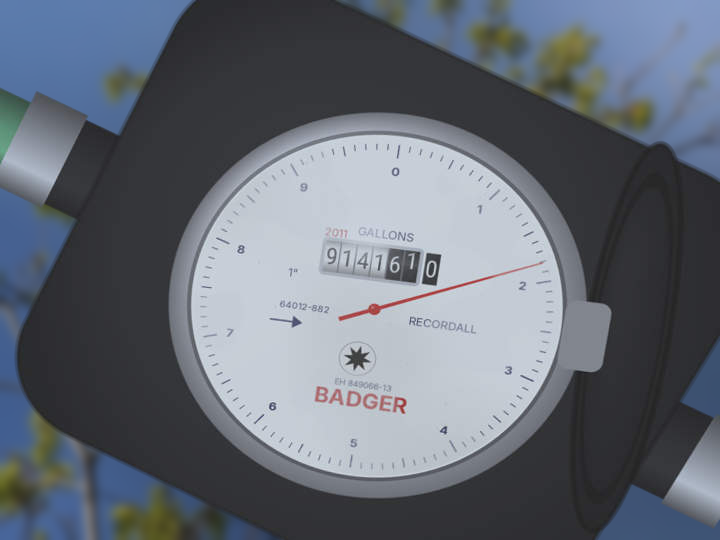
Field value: 9141611.8gal
